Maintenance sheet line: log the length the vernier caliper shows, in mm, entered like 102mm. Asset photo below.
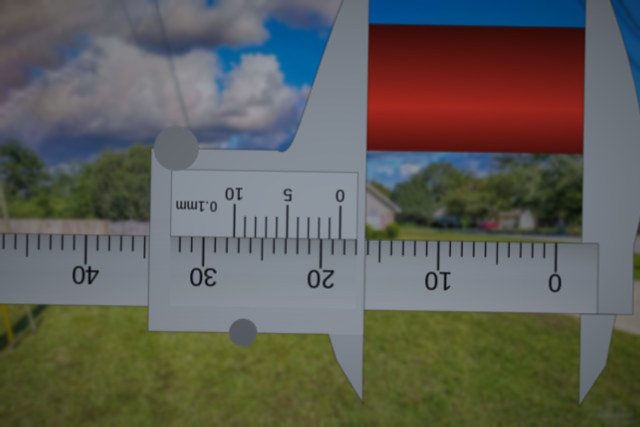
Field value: 18.4mm
